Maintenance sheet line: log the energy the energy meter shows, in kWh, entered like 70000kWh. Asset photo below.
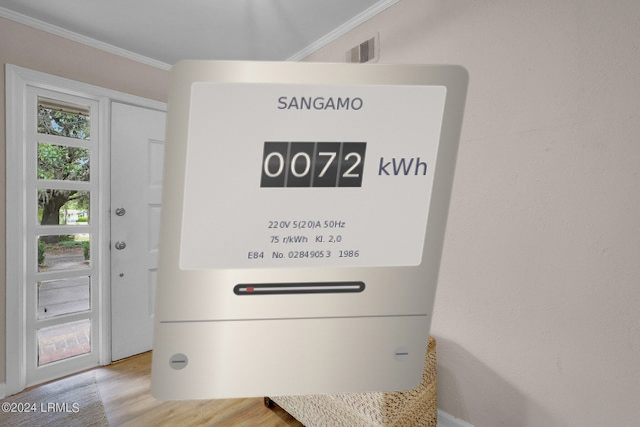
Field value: 72kWh
